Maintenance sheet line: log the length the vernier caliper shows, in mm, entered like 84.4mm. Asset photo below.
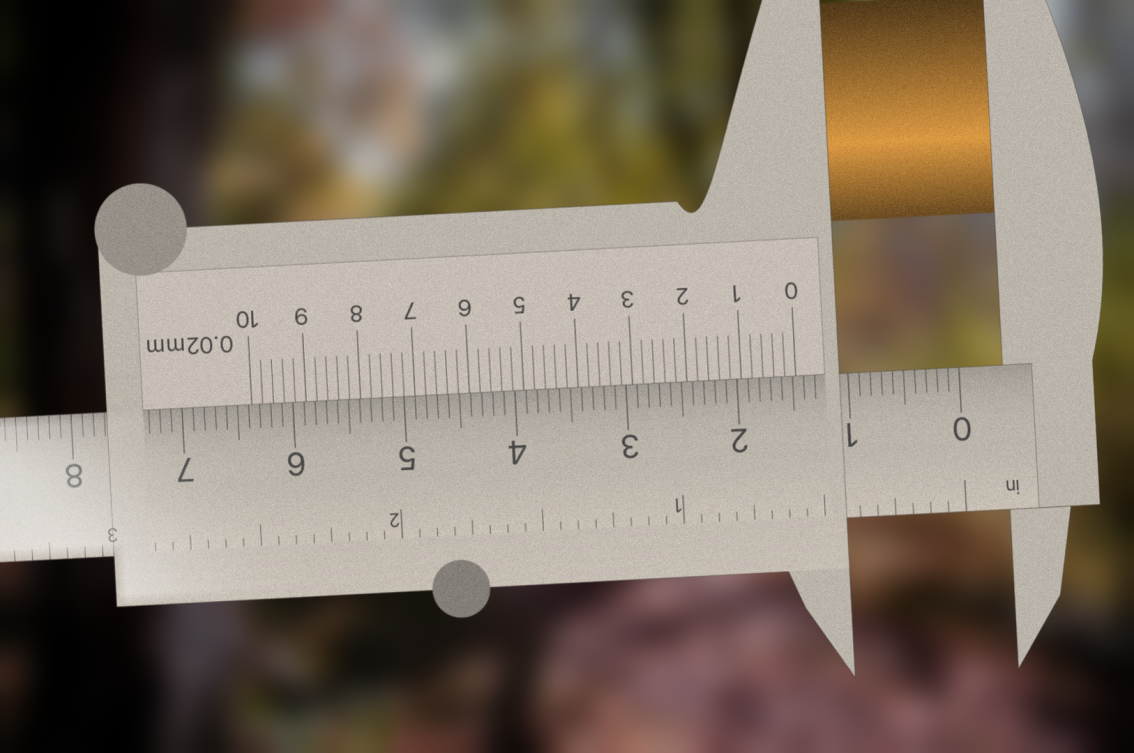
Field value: 14.7mm
